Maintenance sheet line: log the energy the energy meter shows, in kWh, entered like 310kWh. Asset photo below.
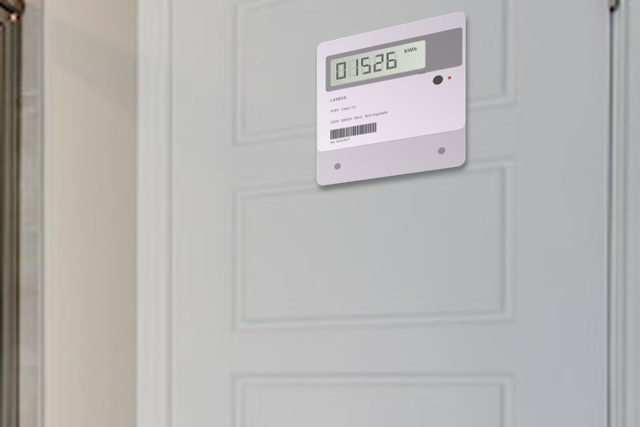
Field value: 1526kWh
